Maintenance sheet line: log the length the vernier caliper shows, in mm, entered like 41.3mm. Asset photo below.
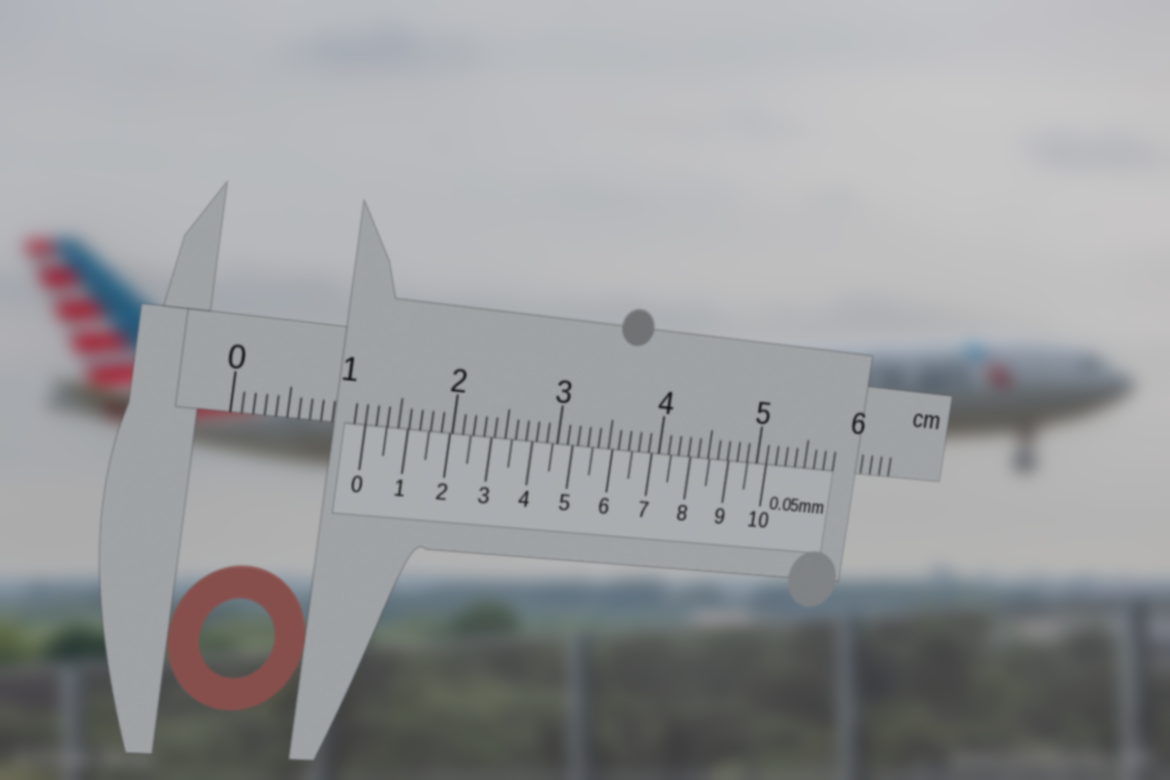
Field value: 12.0mm
